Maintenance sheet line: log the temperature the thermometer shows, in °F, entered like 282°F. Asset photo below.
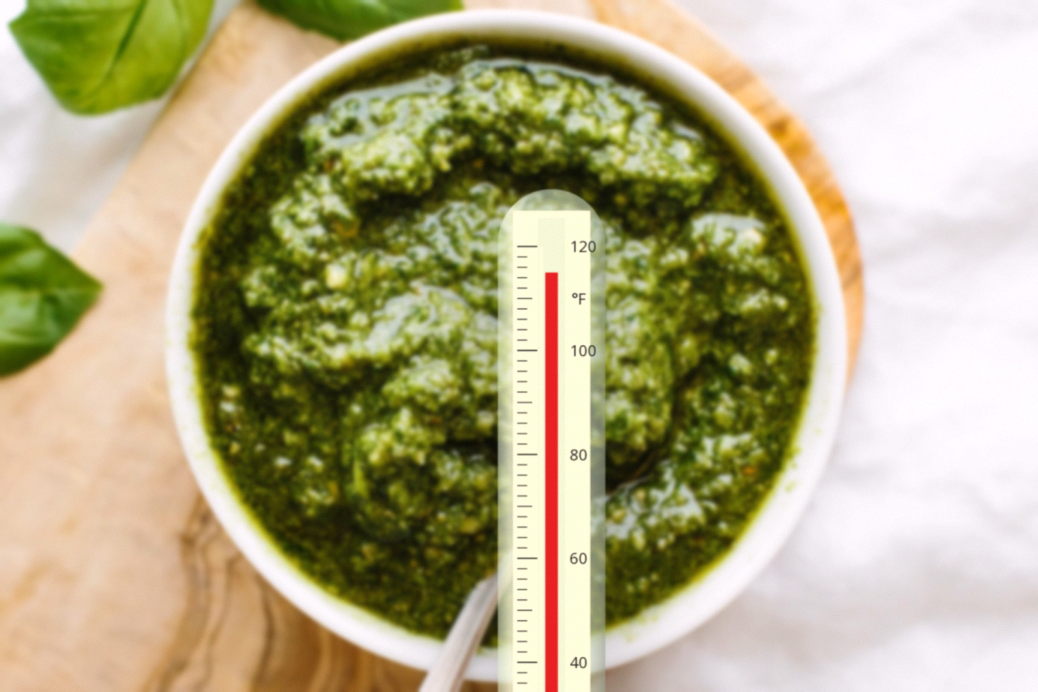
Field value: 115°F
